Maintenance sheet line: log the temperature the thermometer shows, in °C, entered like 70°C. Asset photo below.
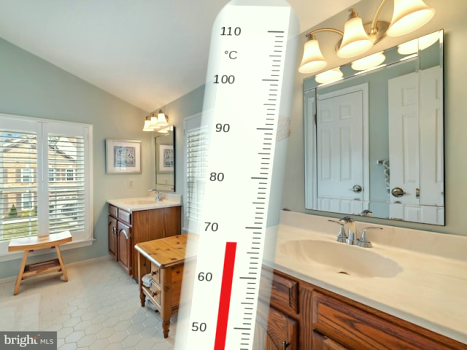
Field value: 67°C
